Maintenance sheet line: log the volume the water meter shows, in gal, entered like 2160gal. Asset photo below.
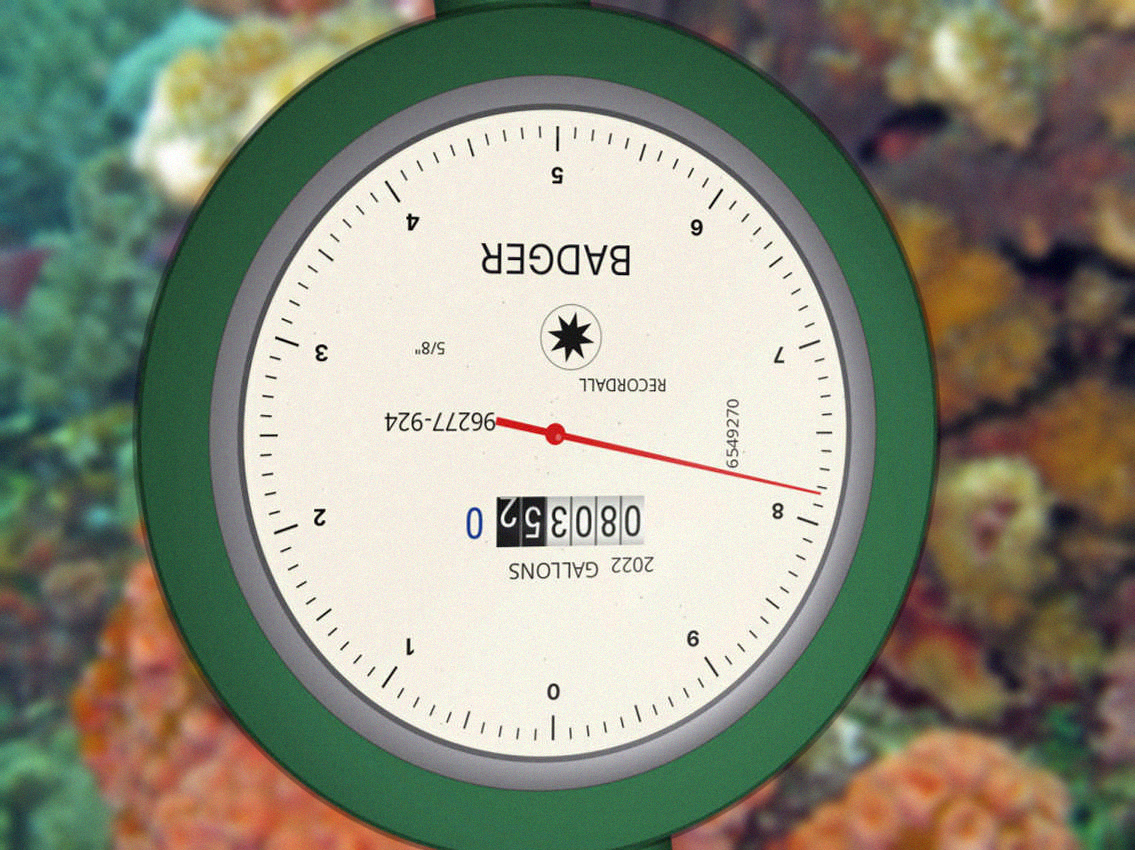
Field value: 803517.8gal
